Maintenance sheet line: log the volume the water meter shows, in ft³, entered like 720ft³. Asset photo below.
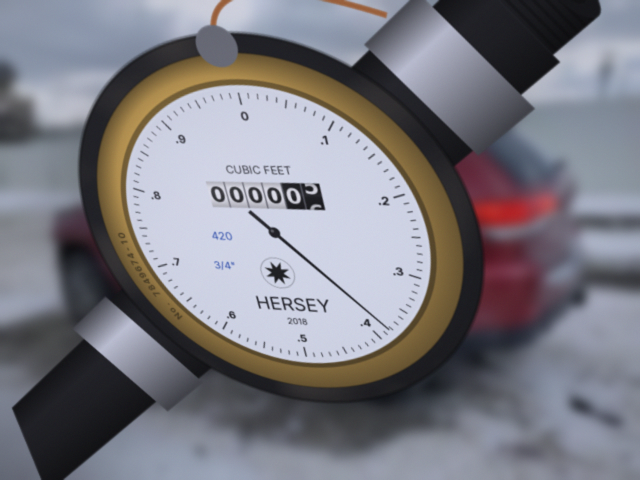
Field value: 5.38ft³
